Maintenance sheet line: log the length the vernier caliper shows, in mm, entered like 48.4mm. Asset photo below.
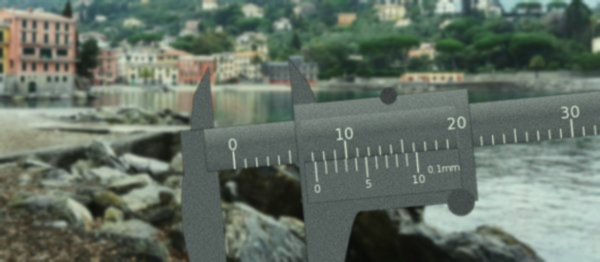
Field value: 7.2mm
